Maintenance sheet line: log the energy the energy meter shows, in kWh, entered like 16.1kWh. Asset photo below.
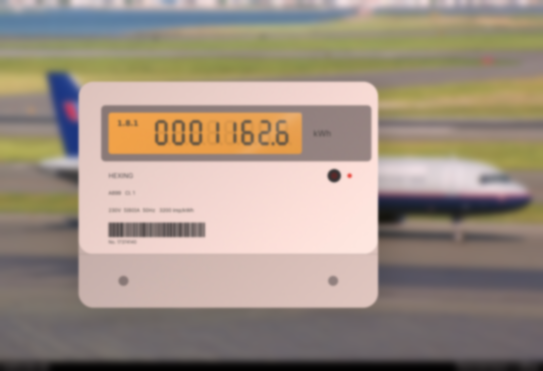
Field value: 1162.6kWh
